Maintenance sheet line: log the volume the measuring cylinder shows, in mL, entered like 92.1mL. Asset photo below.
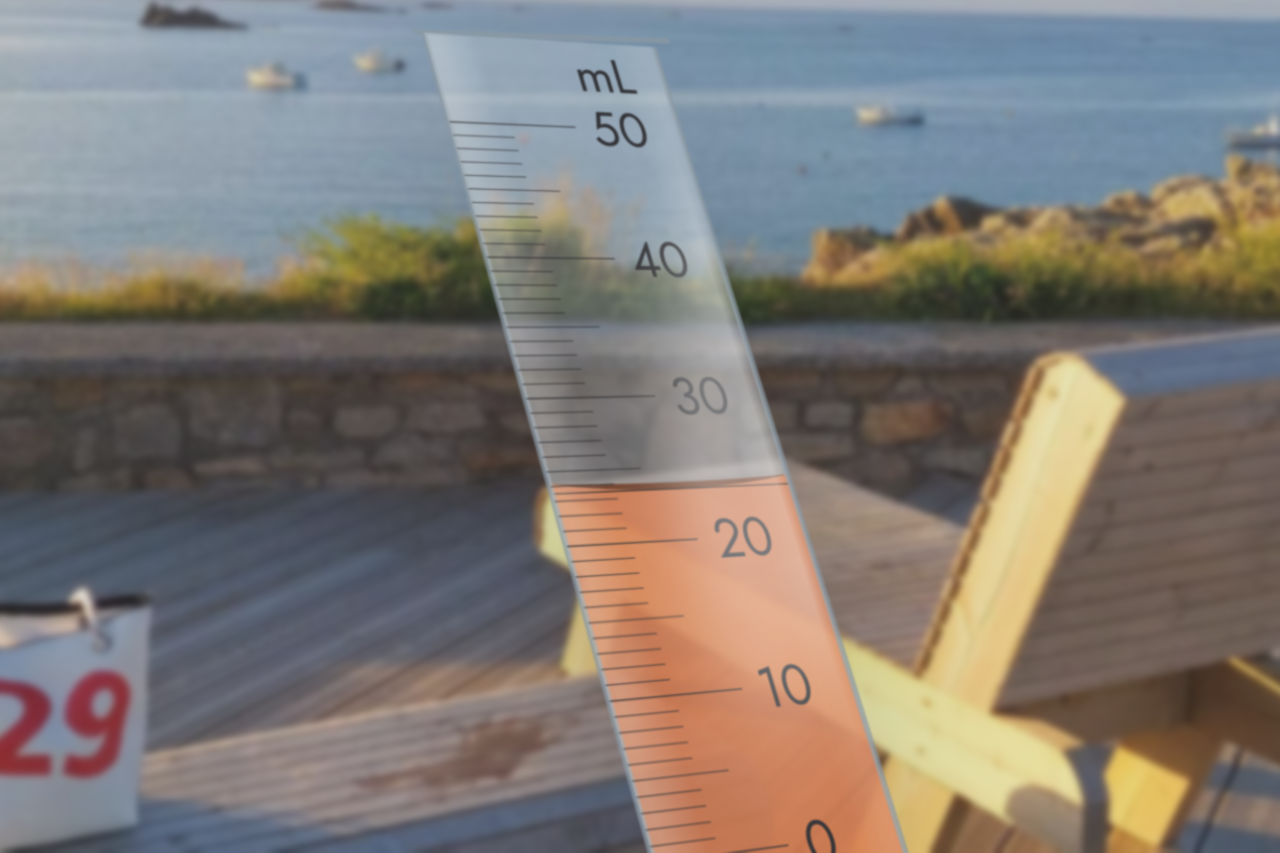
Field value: 23.5mL
